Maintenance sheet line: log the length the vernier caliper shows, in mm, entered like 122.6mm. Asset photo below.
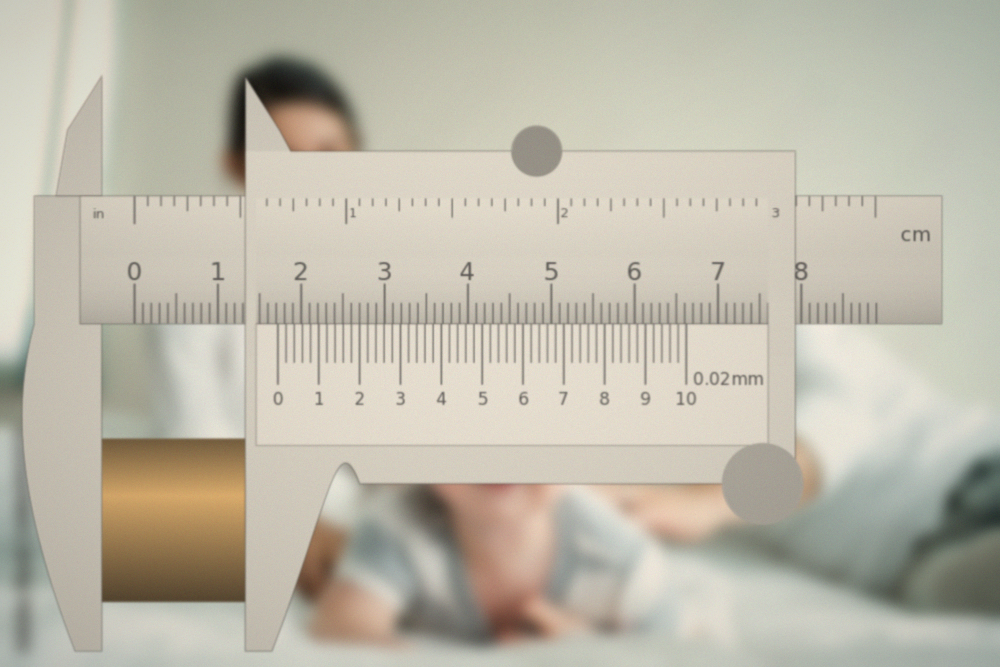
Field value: 17.2mm
